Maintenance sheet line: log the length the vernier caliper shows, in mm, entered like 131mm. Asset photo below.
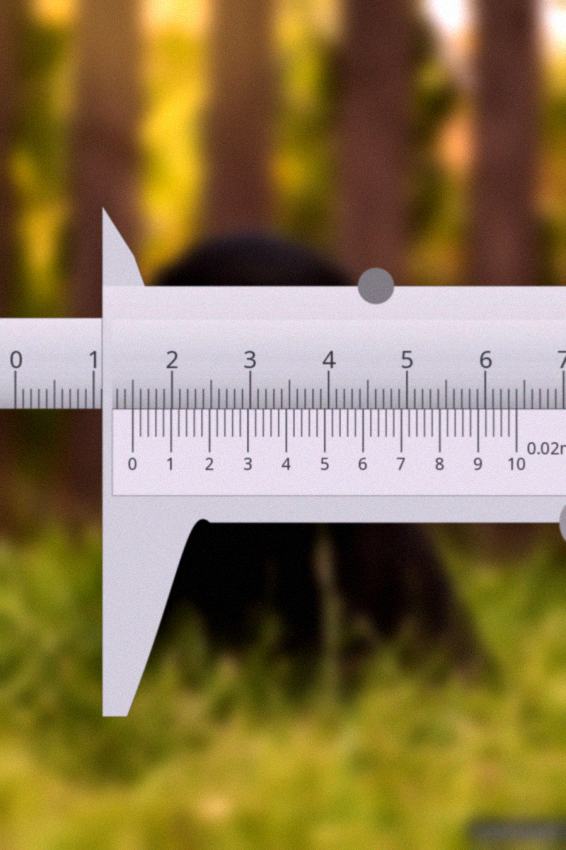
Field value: 15.0mm
